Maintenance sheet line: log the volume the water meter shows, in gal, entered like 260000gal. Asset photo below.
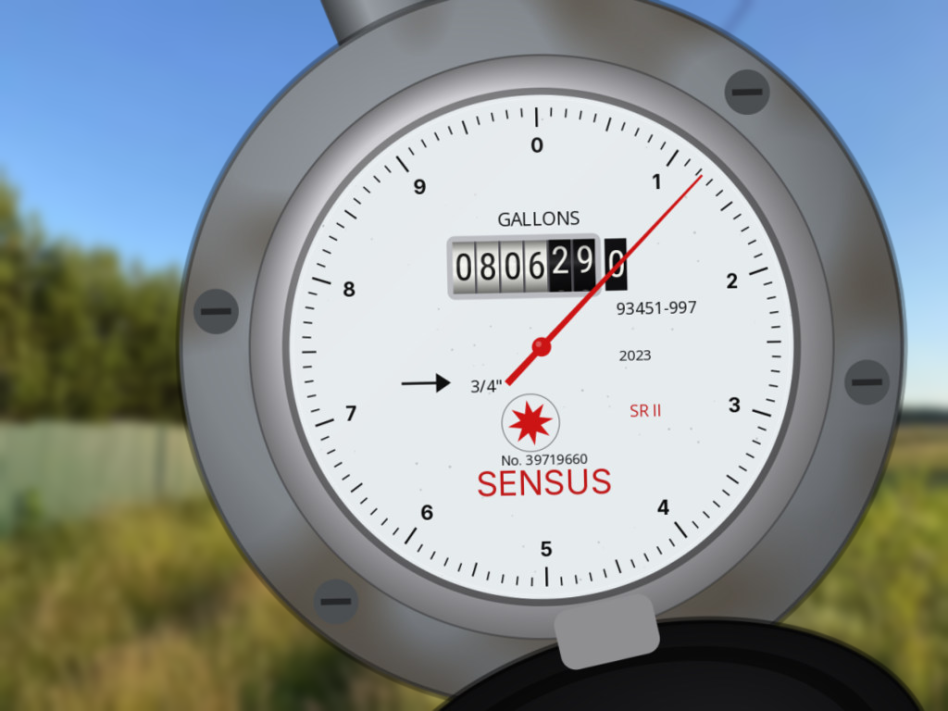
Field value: 806291.2gal
